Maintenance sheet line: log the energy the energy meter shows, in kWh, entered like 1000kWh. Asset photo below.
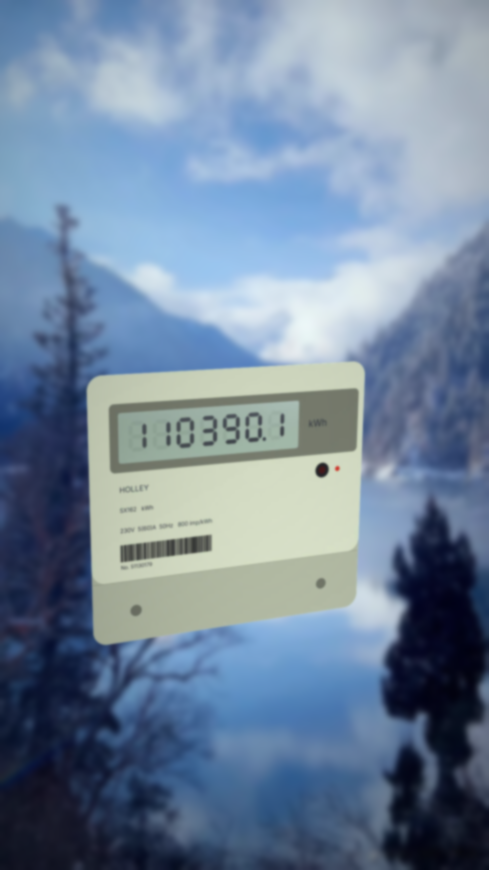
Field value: 110390.1kWh
